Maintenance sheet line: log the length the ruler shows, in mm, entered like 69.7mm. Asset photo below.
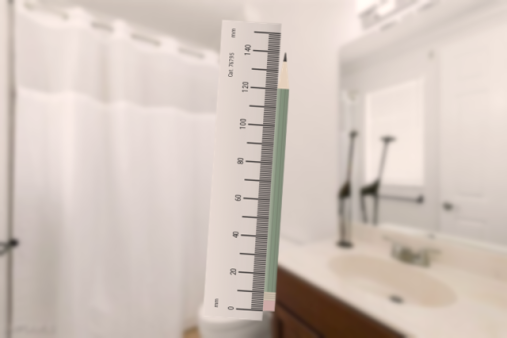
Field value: 140mm
